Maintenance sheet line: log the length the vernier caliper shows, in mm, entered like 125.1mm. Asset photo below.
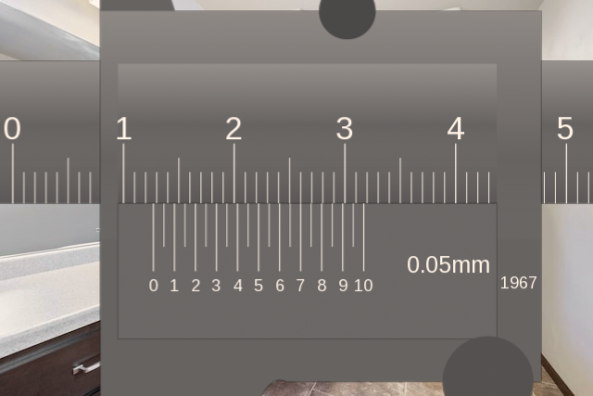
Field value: 12.7mm
